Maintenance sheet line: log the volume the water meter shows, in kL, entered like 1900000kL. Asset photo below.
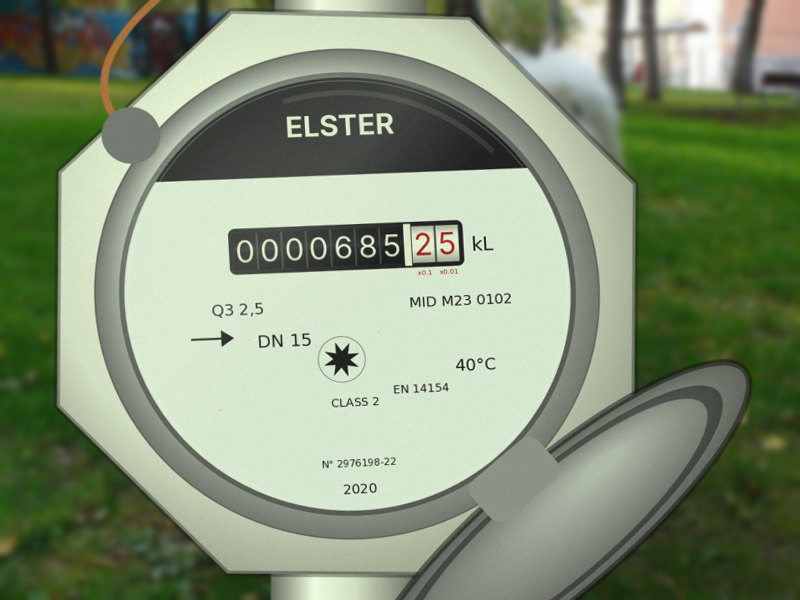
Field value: 685.25kL
